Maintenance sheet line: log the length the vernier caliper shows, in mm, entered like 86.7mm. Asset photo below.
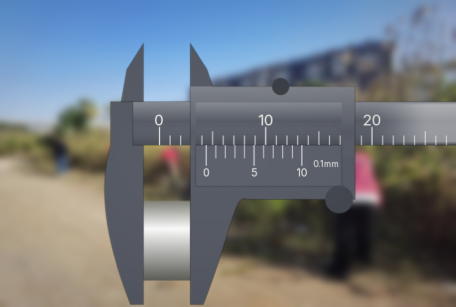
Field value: 4.4mm
